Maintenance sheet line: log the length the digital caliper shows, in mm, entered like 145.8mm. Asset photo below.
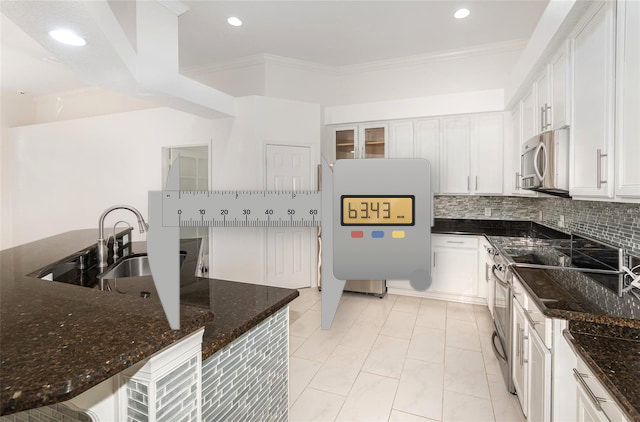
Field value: 63.43mm
